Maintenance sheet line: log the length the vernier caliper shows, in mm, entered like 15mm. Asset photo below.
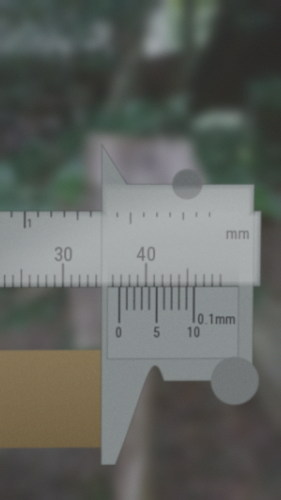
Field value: 36.8mm
